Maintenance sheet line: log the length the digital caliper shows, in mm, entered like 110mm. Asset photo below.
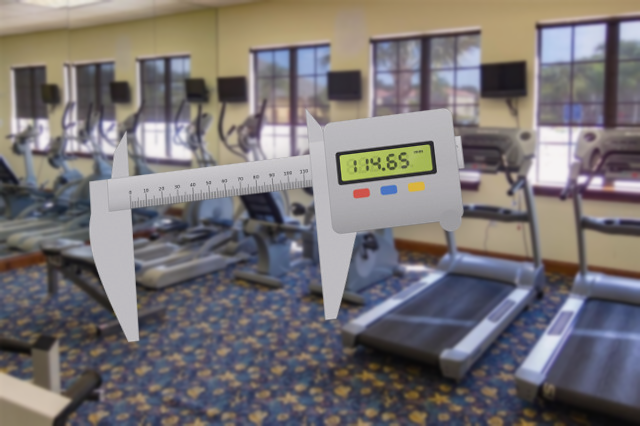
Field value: 114.65mm
